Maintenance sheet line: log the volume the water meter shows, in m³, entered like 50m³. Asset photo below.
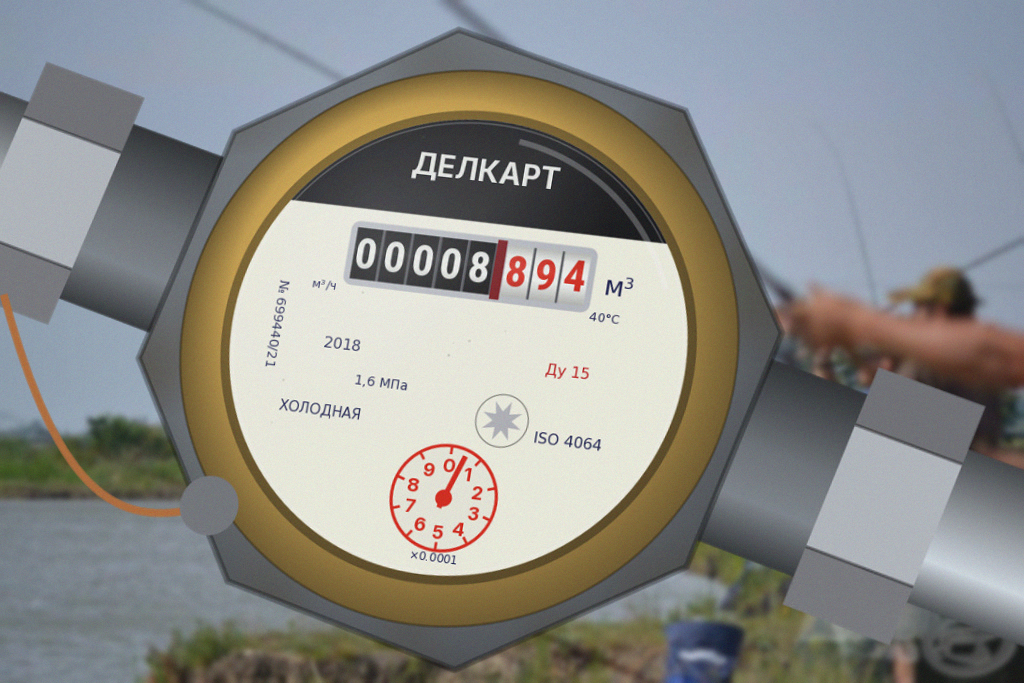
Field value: 8.8940m³
